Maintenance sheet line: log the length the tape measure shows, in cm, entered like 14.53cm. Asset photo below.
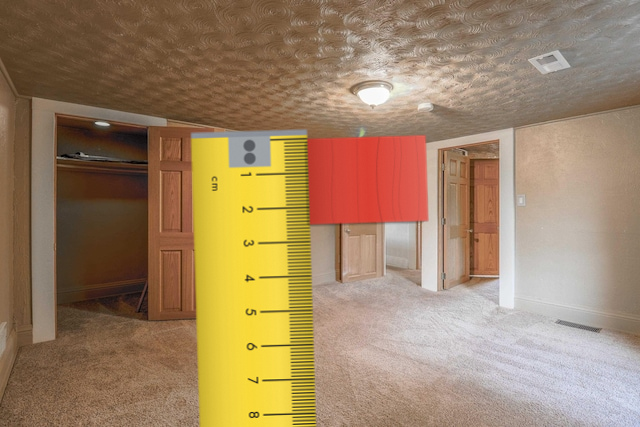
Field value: 2.5cm
